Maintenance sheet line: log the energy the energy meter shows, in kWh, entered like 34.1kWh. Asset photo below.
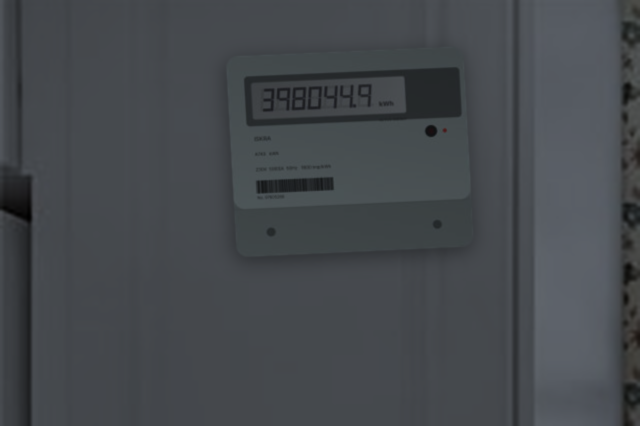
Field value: 398044.9kWh
